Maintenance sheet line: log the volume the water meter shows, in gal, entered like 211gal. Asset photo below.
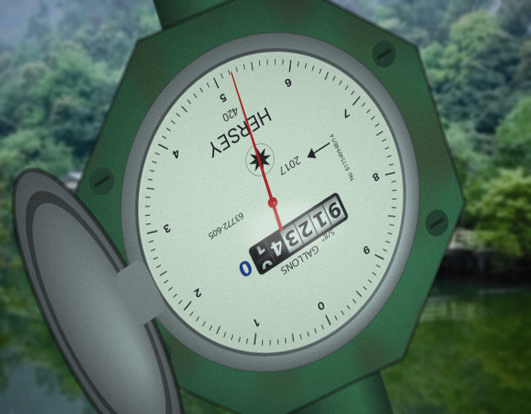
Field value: 9123405.2gal
